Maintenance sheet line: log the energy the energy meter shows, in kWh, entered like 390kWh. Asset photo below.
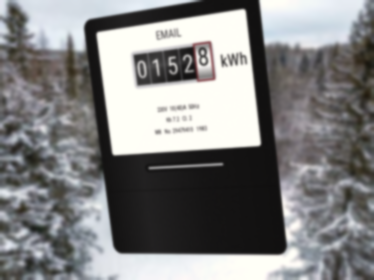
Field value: 152.8kWh
